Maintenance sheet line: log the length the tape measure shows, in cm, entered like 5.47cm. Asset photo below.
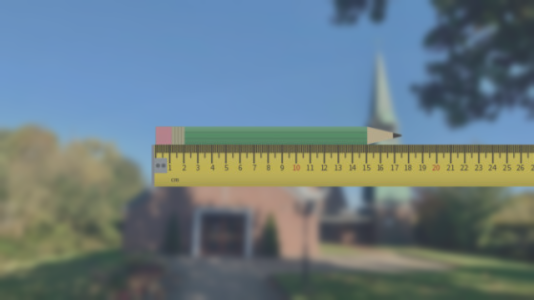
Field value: 17.5cm
